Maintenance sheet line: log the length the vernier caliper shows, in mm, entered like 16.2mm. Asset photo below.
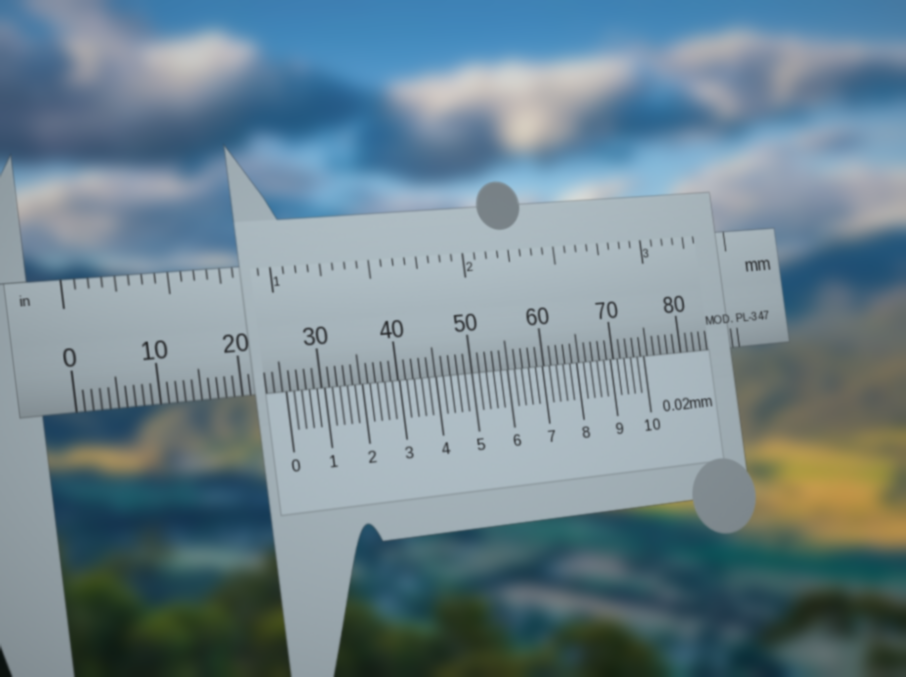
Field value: 25.5mm
